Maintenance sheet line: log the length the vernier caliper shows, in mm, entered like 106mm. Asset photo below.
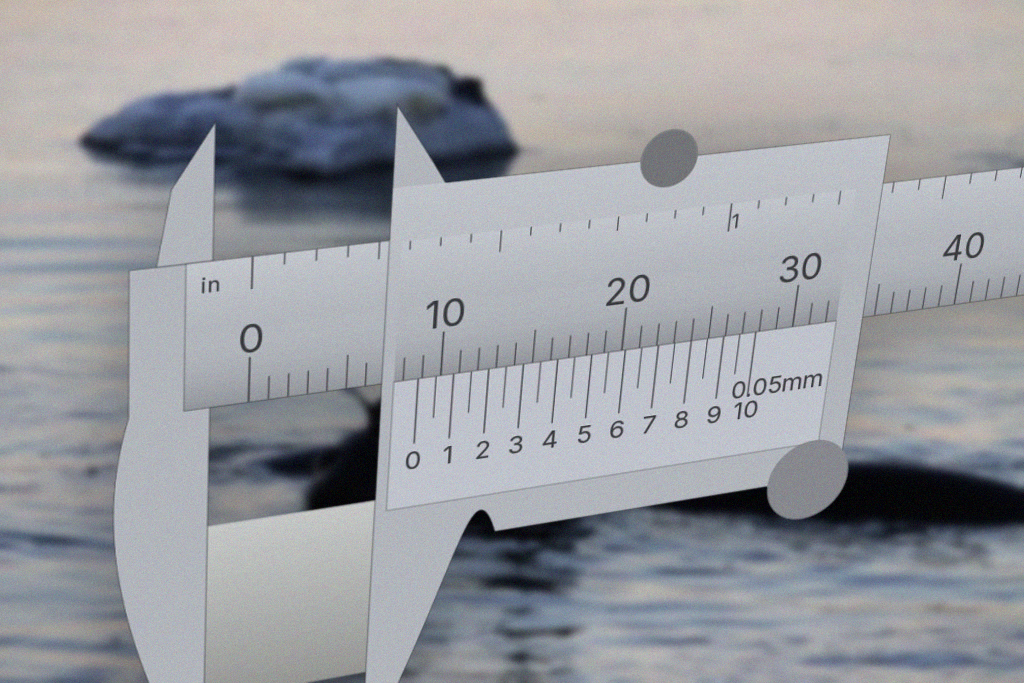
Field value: 8.8mm
